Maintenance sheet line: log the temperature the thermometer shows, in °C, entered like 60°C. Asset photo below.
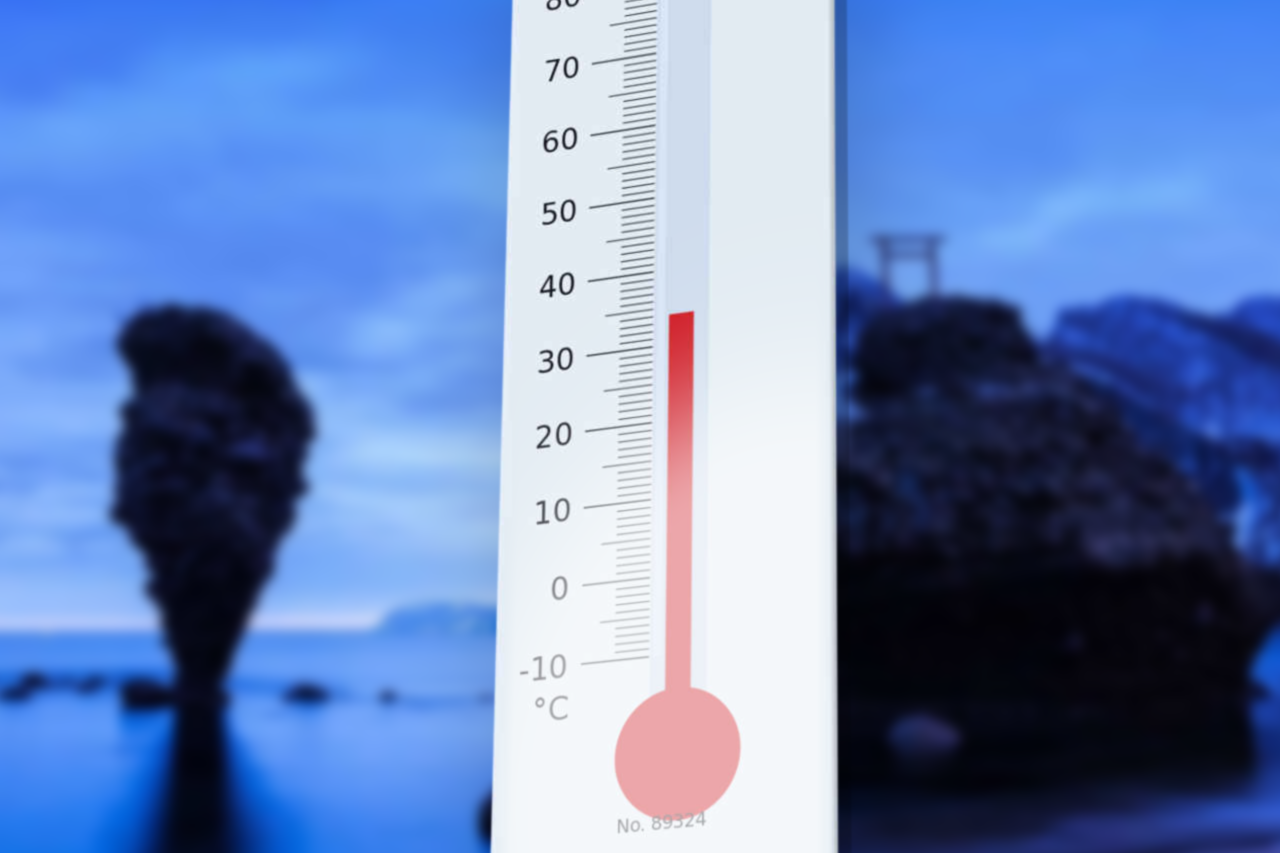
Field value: 34°C
